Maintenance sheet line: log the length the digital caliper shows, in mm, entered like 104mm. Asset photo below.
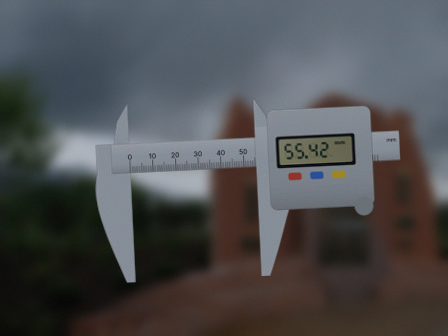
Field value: 55.42mm
